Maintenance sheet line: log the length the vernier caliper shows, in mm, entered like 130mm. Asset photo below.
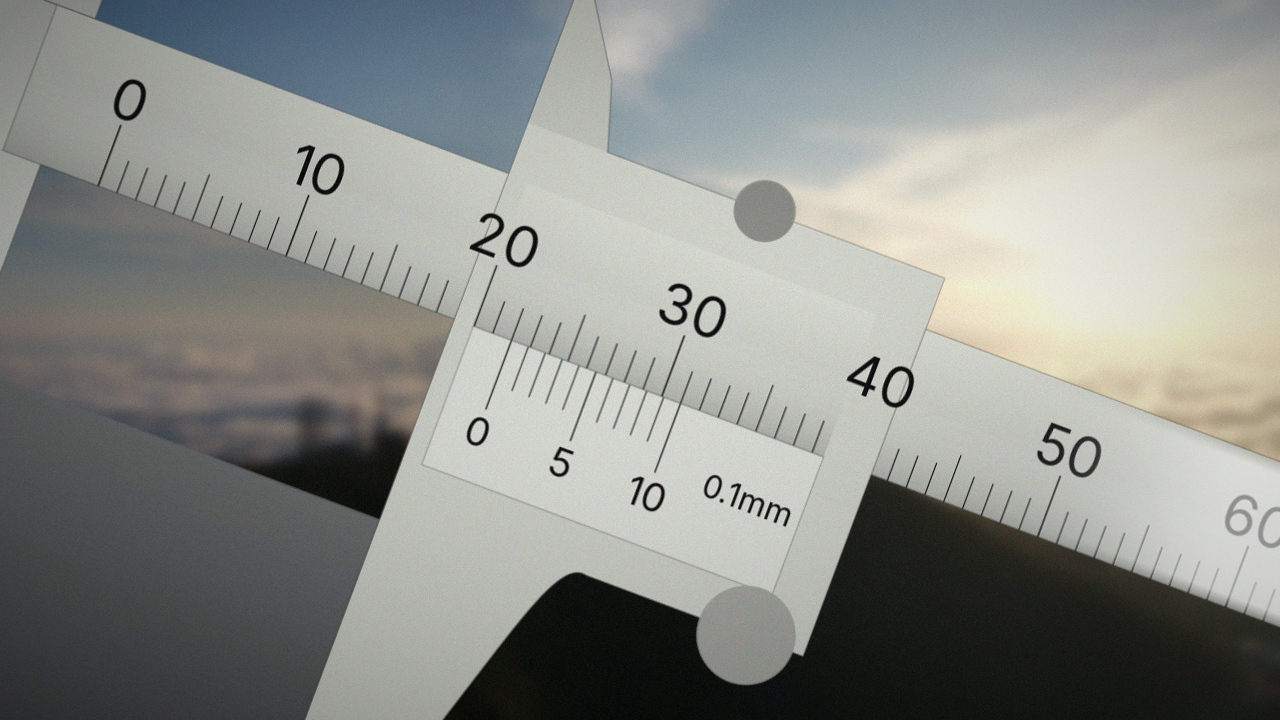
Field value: 22.0mm
